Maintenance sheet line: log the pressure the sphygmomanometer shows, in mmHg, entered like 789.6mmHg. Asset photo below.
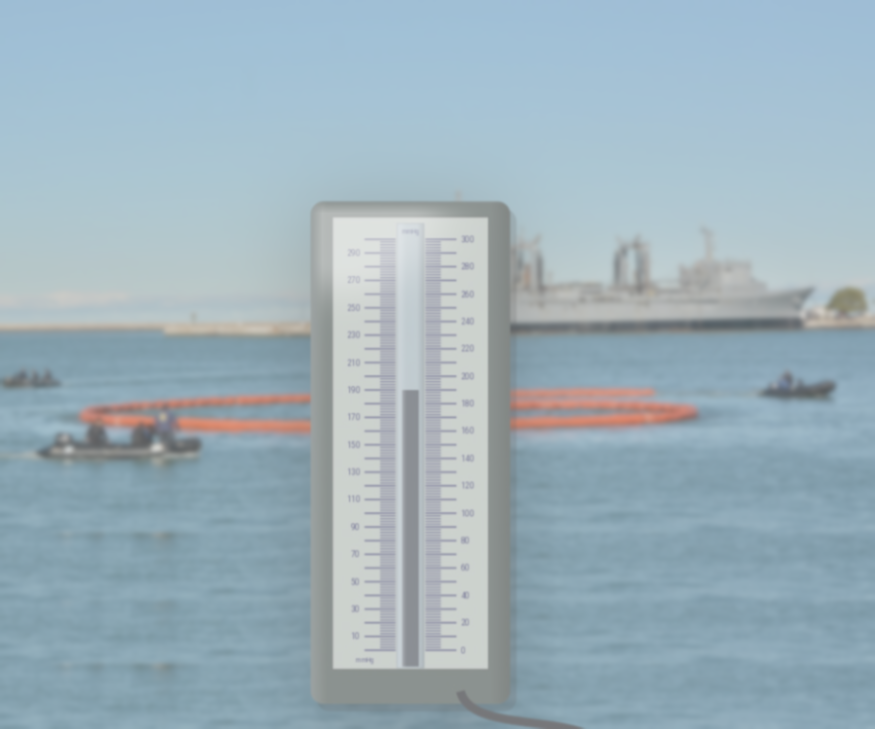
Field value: 190mmHg
